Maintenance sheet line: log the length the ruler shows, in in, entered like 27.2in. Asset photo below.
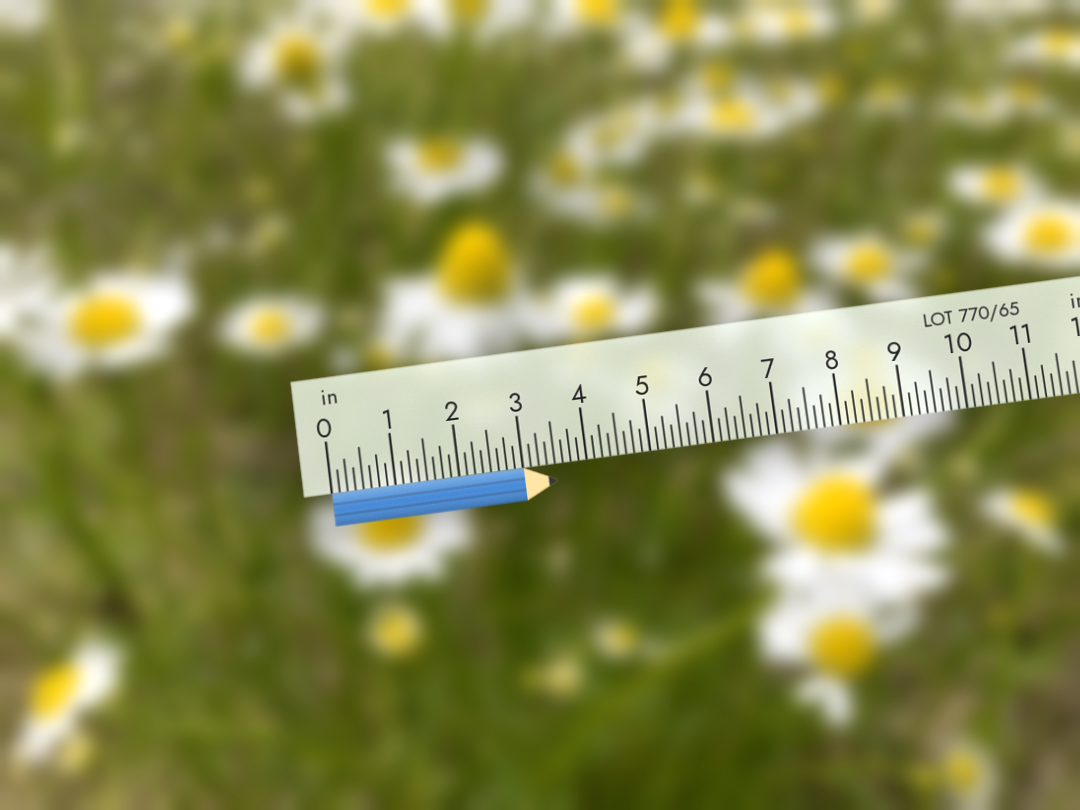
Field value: 3.5in
